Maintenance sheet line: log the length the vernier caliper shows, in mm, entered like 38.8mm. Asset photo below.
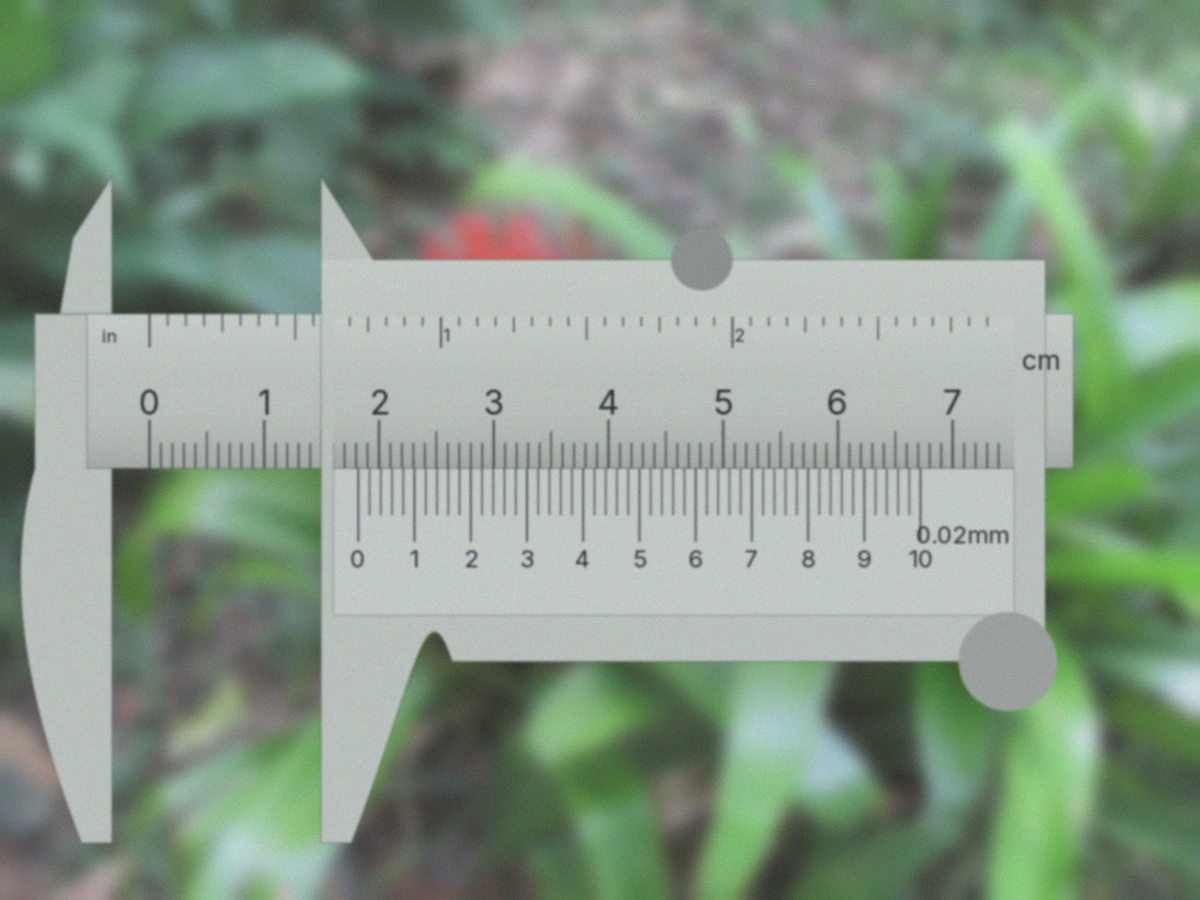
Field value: 18.2mm
